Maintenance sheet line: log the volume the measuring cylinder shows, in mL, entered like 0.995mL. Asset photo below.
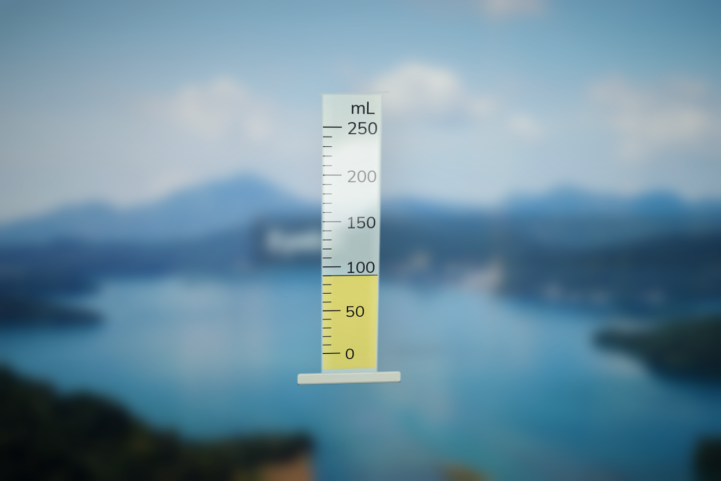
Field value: 90mL
